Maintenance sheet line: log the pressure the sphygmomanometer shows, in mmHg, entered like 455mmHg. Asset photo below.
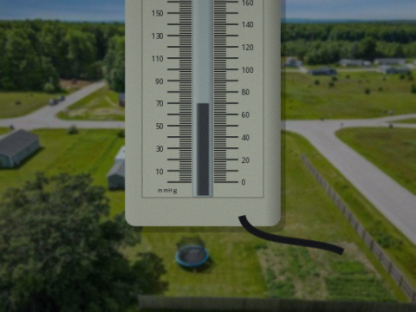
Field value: 70mmHg
